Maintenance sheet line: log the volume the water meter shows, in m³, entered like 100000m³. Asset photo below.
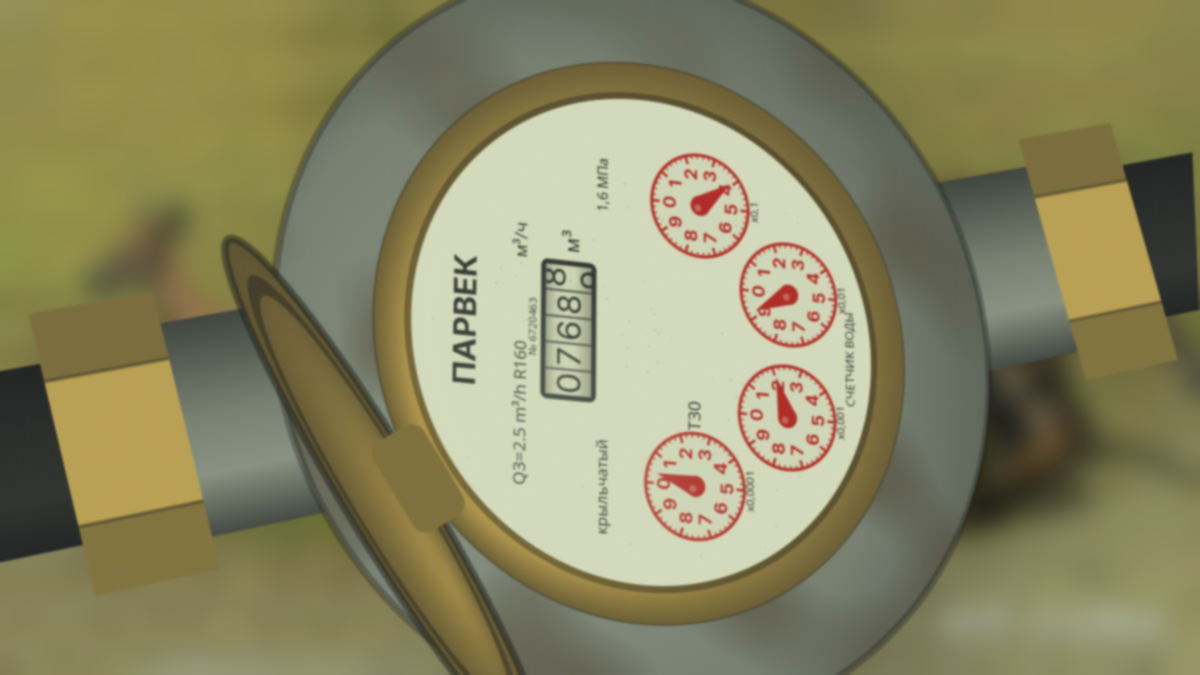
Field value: 7688.3920m³
